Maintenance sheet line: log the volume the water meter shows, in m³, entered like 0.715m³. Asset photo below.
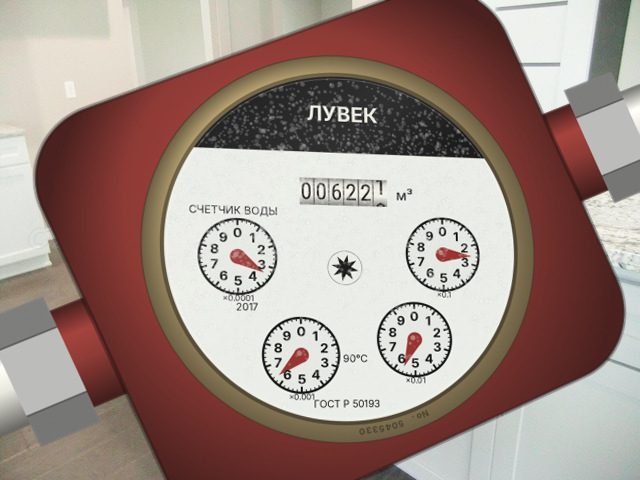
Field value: 6221.2563m³
